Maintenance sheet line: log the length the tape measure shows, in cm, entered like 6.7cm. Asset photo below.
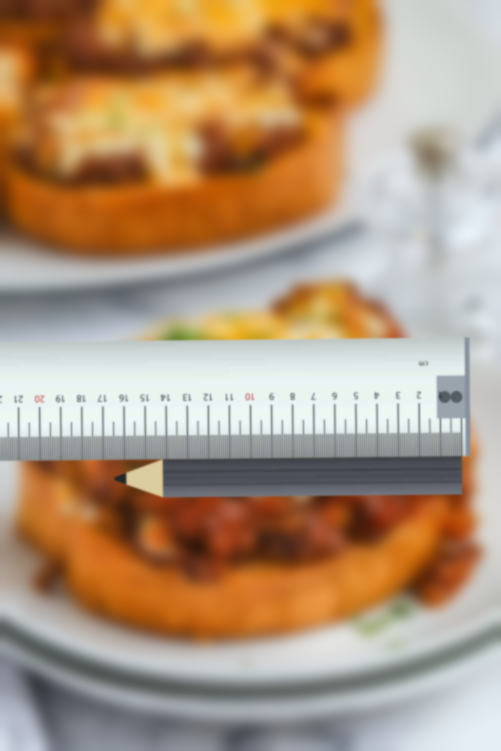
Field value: 16.5cm
